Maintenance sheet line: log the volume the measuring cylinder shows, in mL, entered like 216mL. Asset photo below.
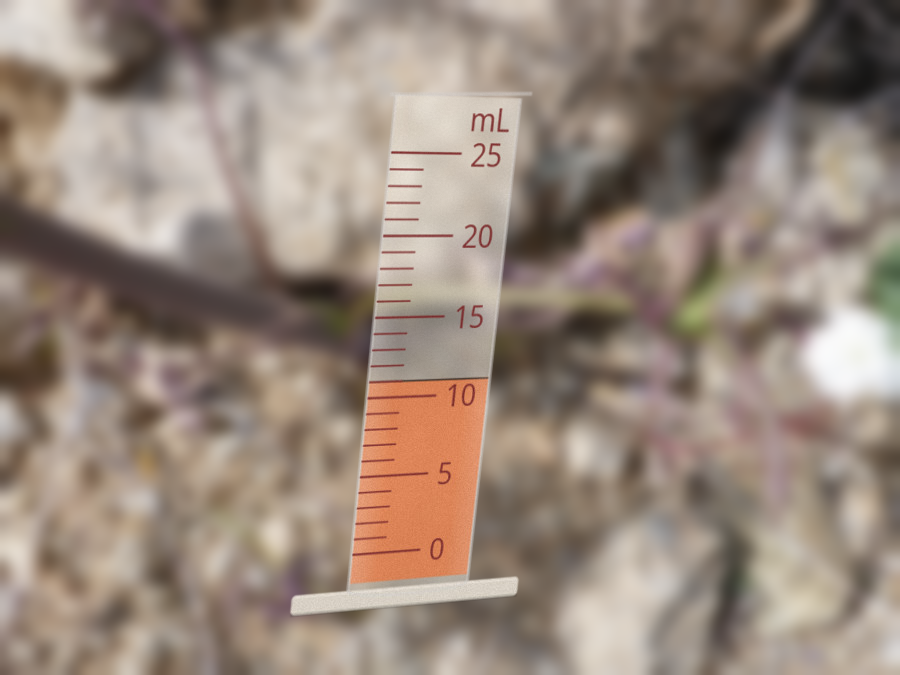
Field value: 11mL
